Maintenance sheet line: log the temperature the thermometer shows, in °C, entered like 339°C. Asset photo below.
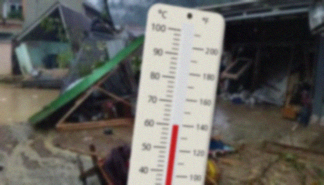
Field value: 60°C
